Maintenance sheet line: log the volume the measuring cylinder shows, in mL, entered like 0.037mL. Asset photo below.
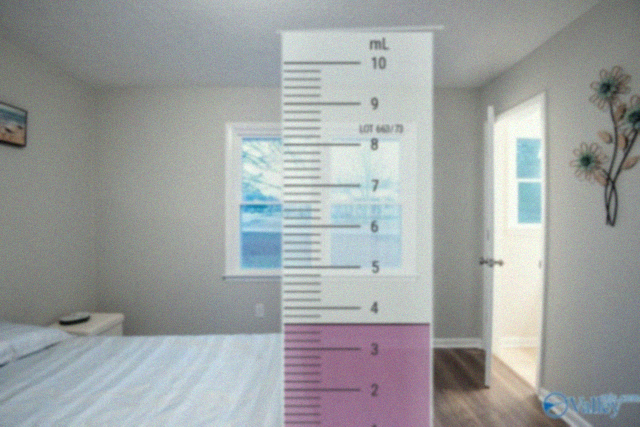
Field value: 3.6mL
